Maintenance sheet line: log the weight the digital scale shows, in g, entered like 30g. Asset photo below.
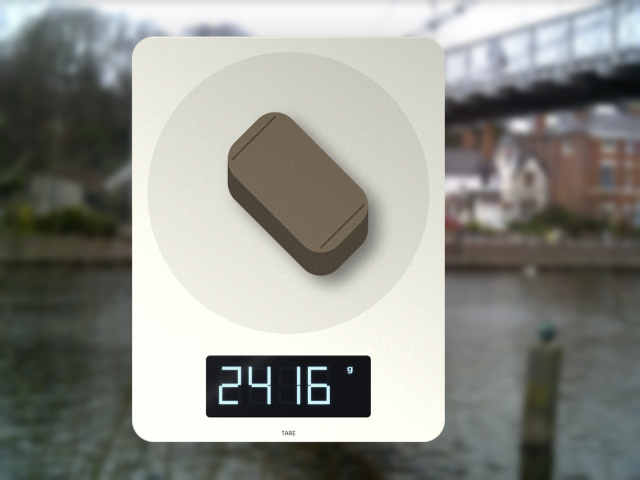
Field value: 2416g
